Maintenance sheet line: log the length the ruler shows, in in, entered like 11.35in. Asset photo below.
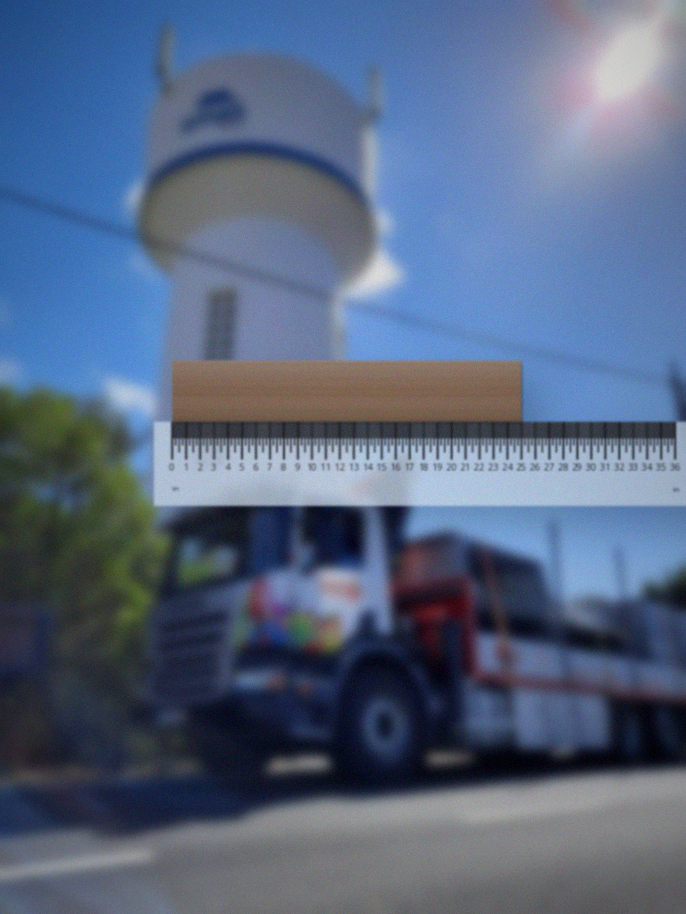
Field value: 25in
